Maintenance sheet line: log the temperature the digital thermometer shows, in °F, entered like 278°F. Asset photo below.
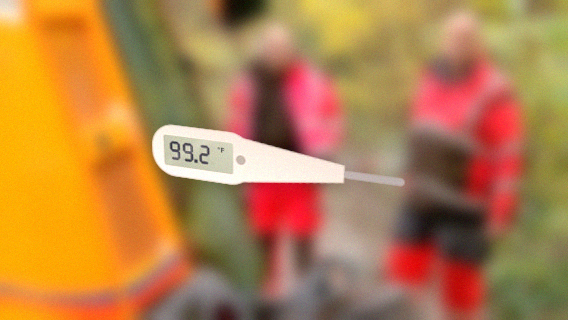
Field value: 99.2°F
